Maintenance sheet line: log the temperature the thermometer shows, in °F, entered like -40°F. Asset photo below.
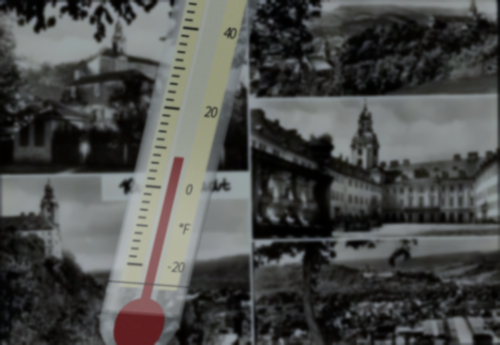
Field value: 8°F
